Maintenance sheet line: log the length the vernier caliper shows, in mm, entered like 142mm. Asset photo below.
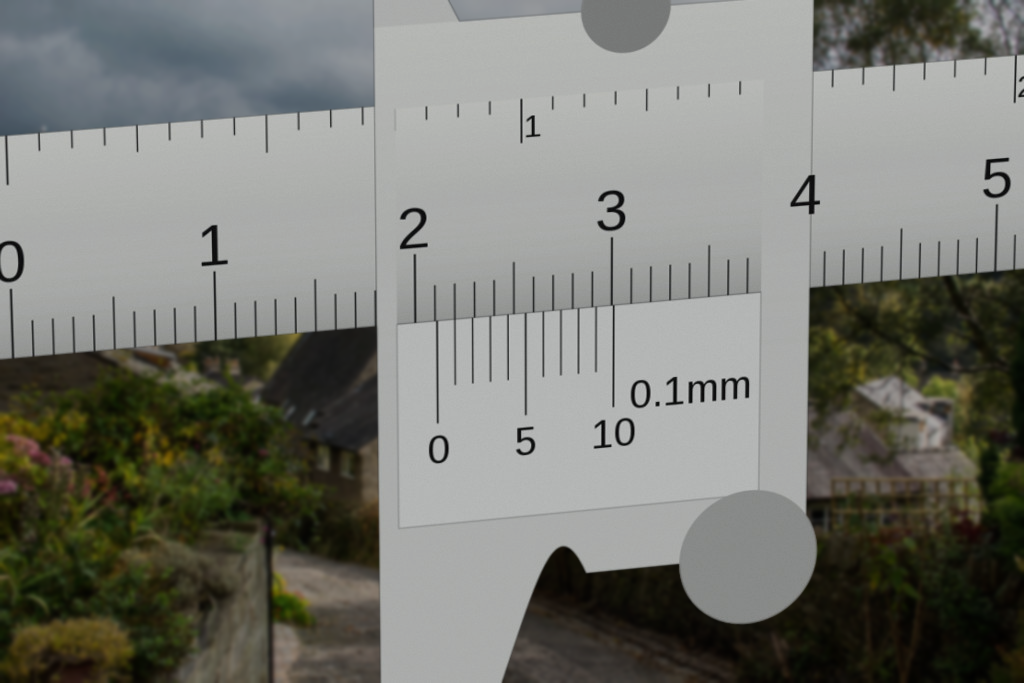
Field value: 21.1mm
